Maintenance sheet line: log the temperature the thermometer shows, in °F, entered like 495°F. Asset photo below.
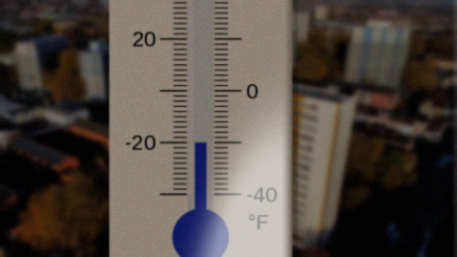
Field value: -20°F
